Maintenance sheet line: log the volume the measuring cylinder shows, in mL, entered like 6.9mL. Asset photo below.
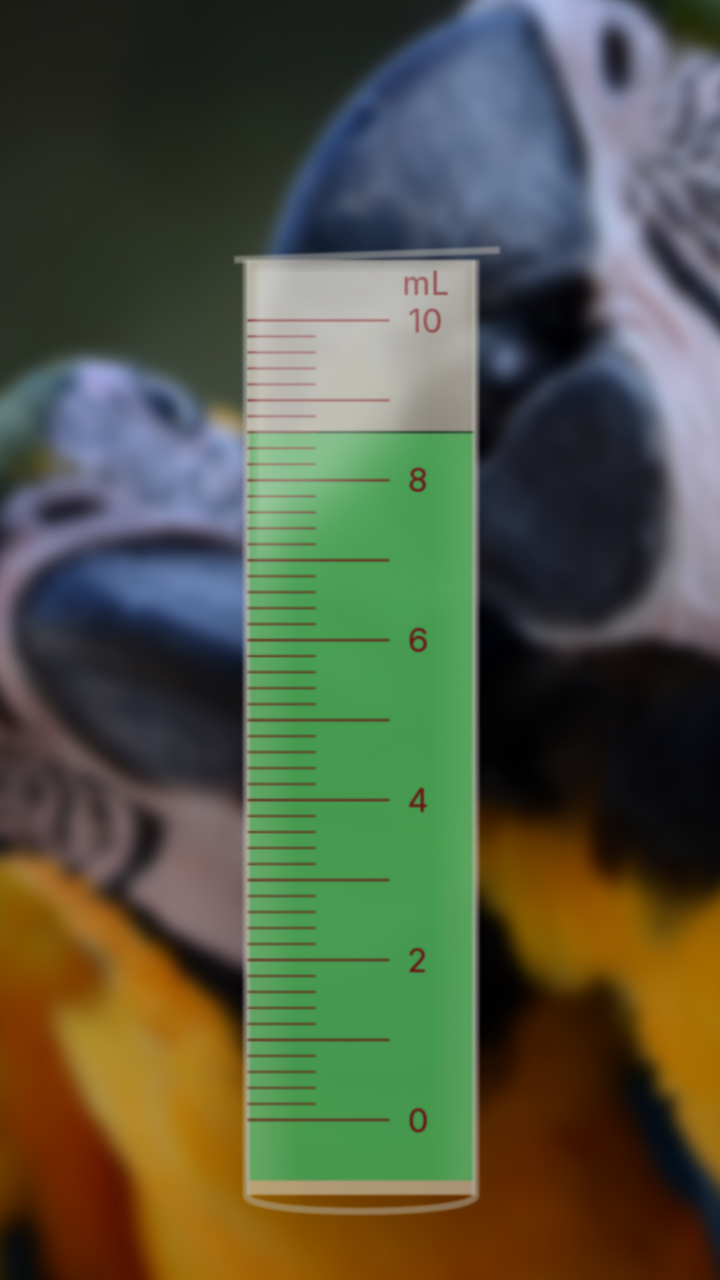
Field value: 8.6mL
